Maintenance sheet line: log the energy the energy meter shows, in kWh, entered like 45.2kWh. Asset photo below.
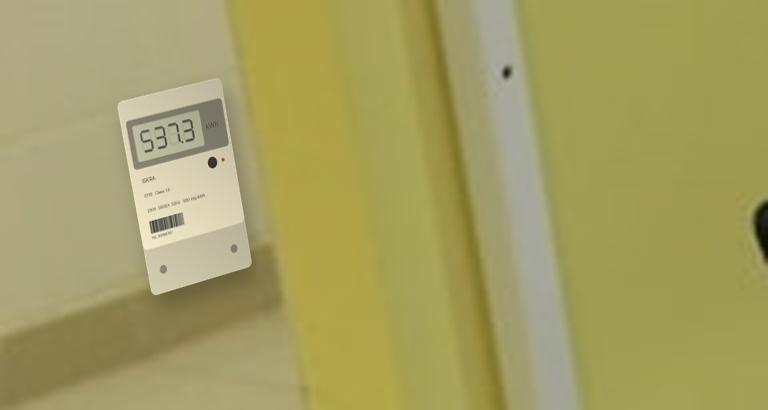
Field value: 537.3kWh
